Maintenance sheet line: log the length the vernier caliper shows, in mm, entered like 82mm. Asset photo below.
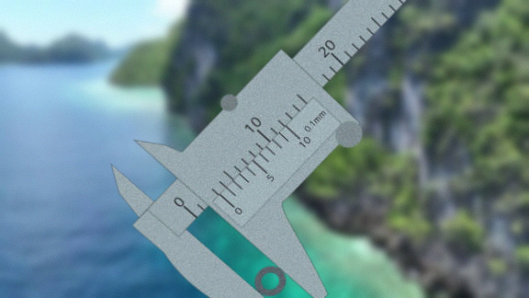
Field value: 3.1mm
